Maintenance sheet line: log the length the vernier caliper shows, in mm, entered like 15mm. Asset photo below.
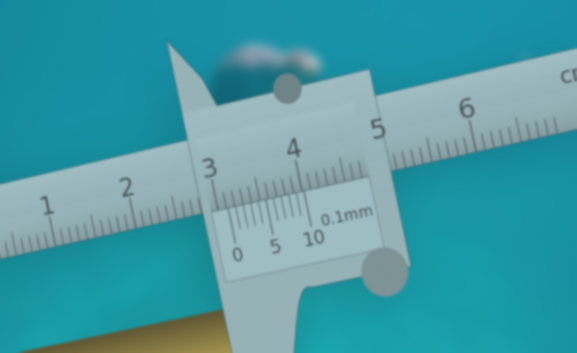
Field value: 31.2mm
